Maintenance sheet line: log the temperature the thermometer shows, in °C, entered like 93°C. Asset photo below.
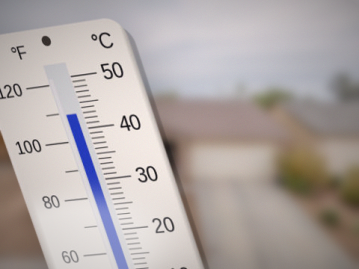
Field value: 43°C
